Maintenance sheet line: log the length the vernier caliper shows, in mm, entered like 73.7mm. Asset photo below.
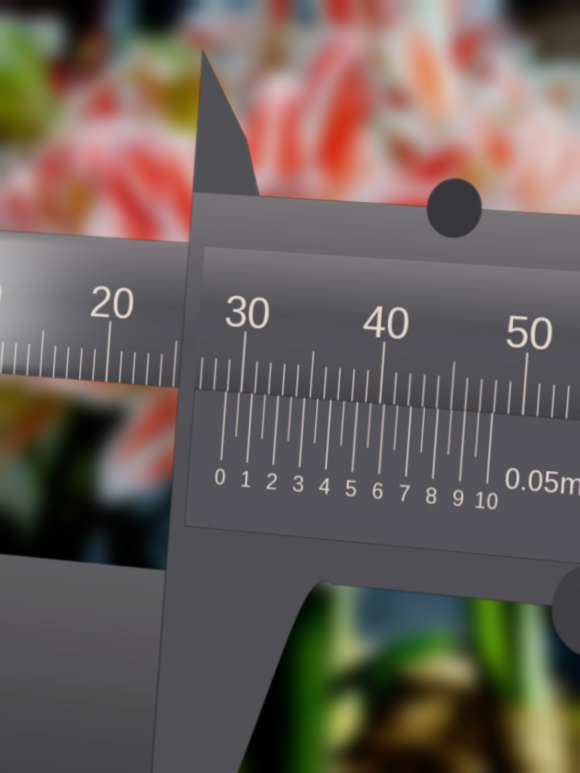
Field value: 28.9mm
